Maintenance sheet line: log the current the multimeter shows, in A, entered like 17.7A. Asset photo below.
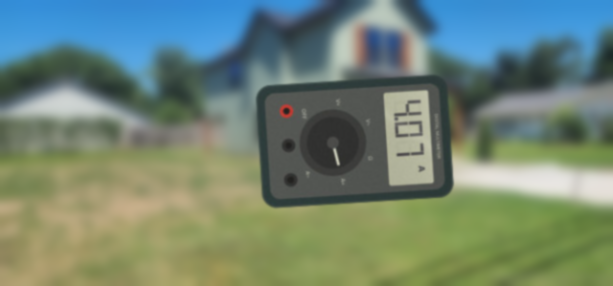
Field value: 4.07A
